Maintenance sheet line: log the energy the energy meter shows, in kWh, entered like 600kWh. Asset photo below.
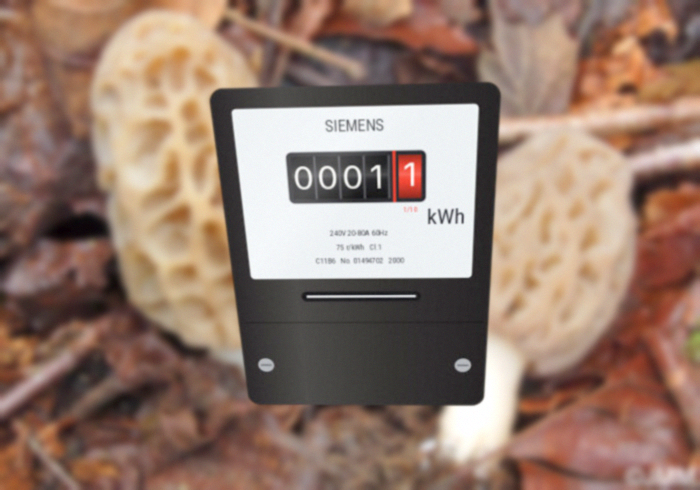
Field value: 1.1kWh
